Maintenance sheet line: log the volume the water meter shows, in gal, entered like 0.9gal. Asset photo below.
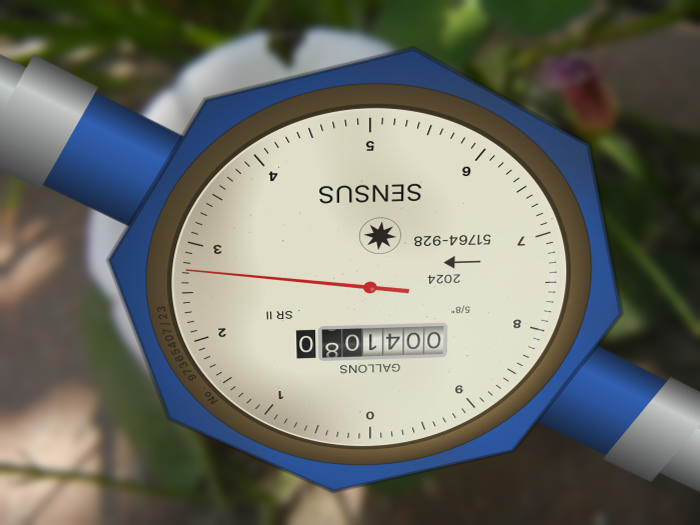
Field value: 41082.7gal
